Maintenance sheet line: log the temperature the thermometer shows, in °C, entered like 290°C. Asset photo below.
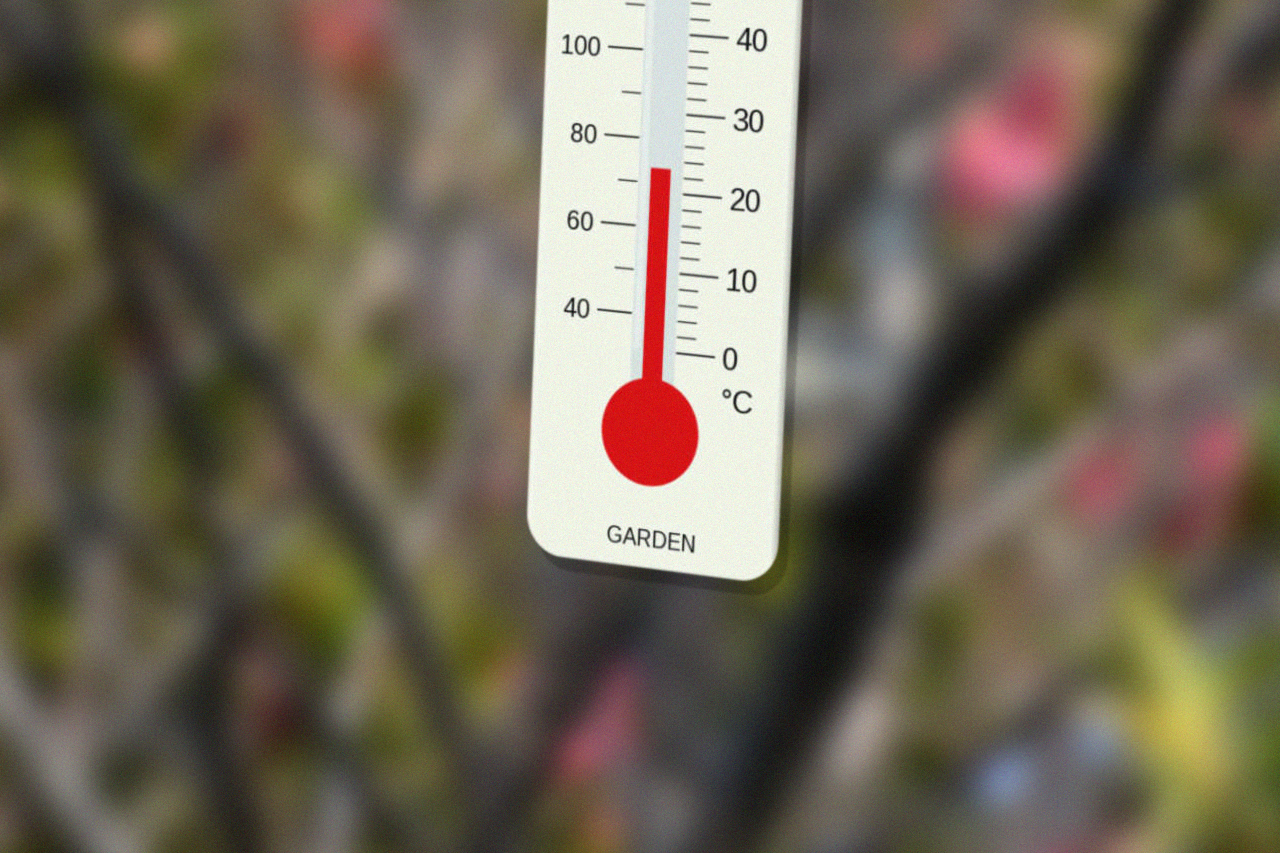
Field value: 23°C
